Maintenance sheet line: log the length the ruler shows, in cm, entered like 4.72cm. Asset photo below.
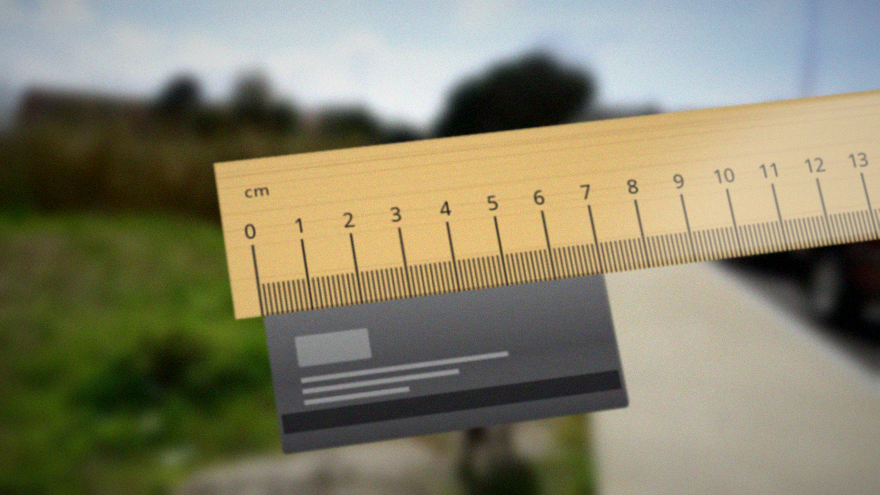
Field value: 7cm
